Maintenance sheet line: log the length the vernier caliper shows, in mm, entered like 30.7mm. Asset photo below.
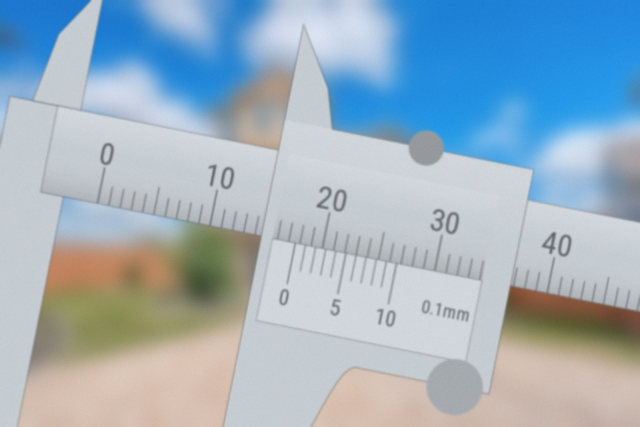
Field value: 17.6mm
